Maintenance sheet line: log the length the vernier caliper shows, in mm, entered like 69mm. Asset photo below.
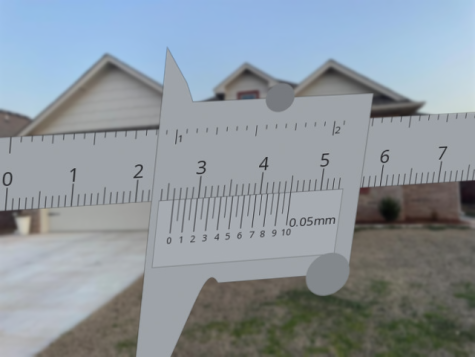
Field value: 26.0mm
